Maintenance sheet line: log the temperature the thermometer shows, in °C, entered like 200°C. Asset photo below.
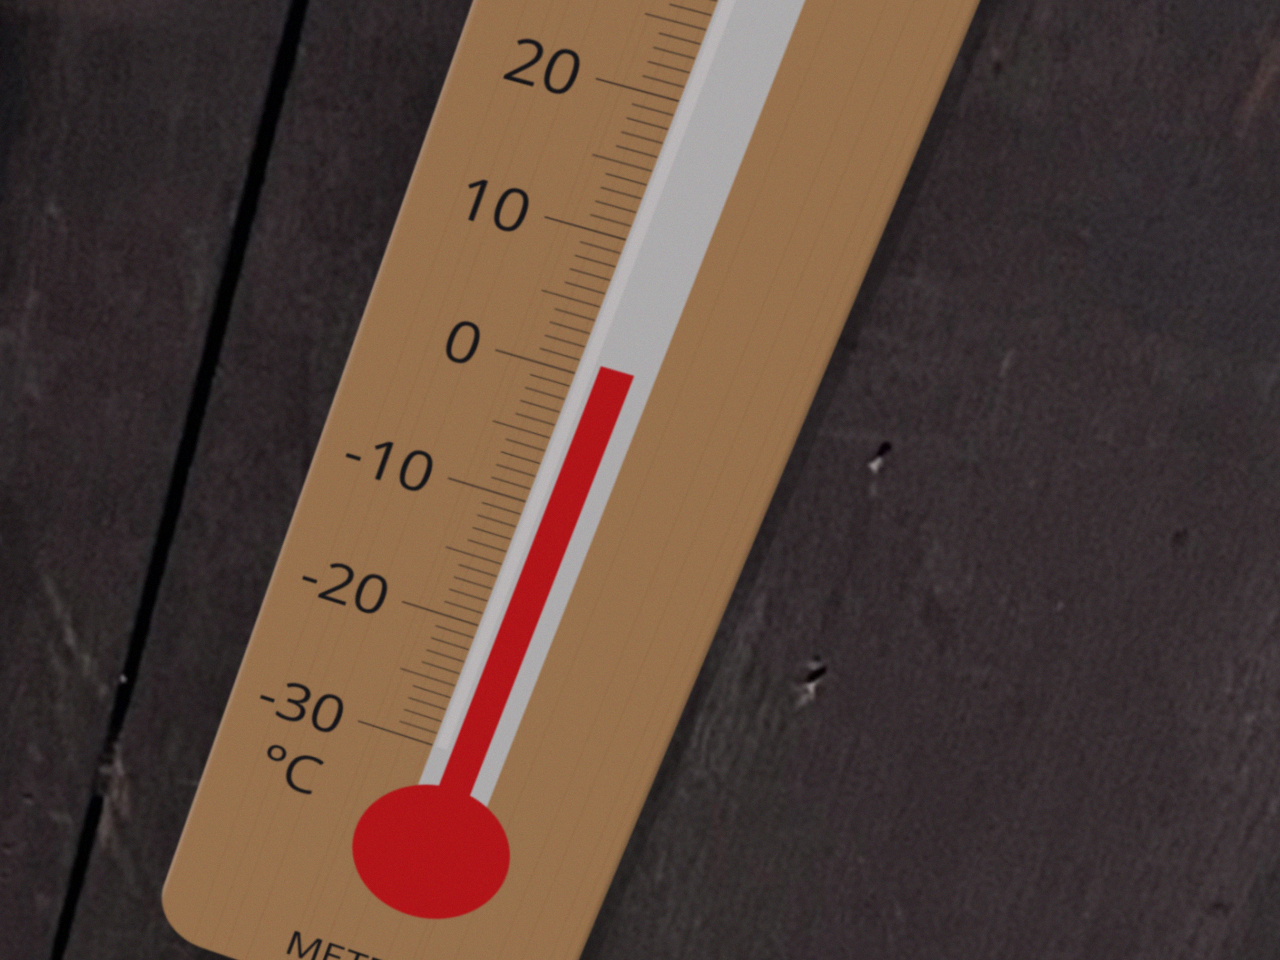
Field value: 1°C
